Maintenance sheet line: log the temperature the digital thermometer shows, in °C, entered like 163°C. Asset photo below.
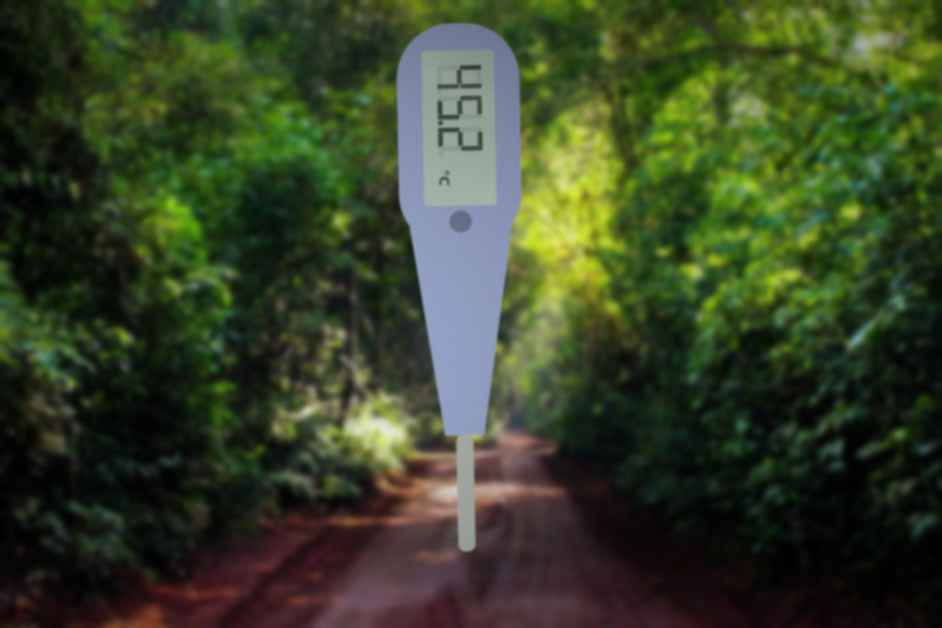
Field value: 45.2°C
